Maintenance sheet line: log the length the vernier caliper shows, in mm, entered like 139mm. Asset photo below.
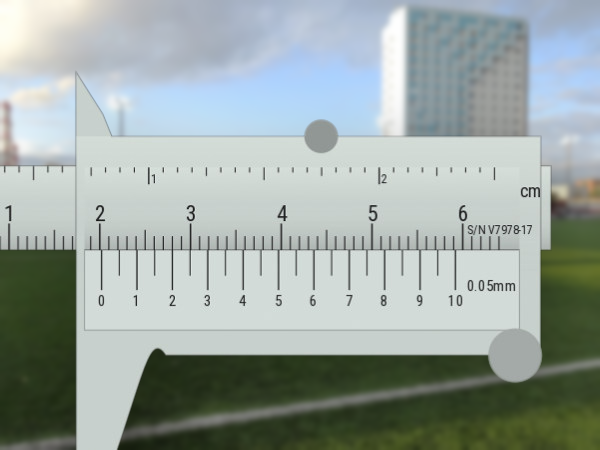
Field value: 20.2mm
